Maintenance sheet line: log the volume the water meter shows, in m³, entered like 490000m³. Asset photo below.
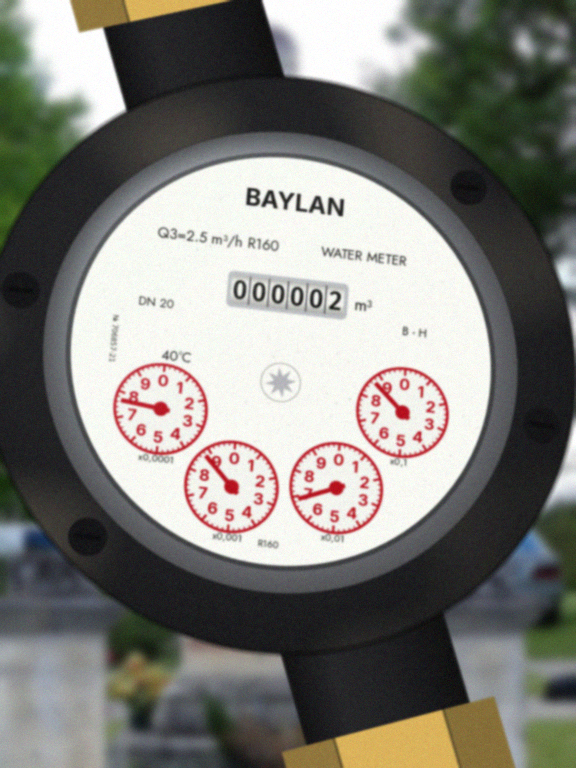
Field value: 2.8687m³
